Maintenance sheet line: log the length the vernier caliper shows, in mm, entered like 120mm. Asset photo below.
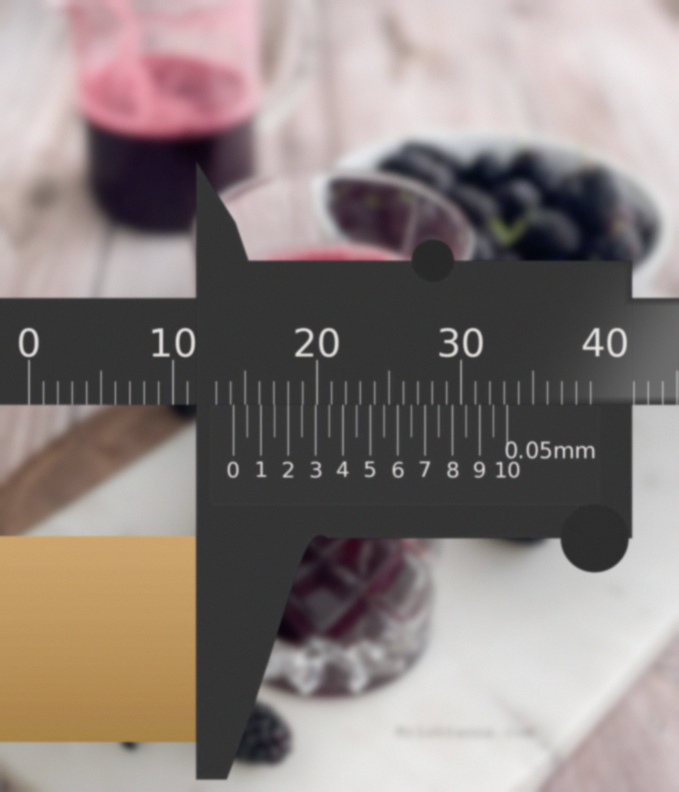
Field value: 14.2mm
